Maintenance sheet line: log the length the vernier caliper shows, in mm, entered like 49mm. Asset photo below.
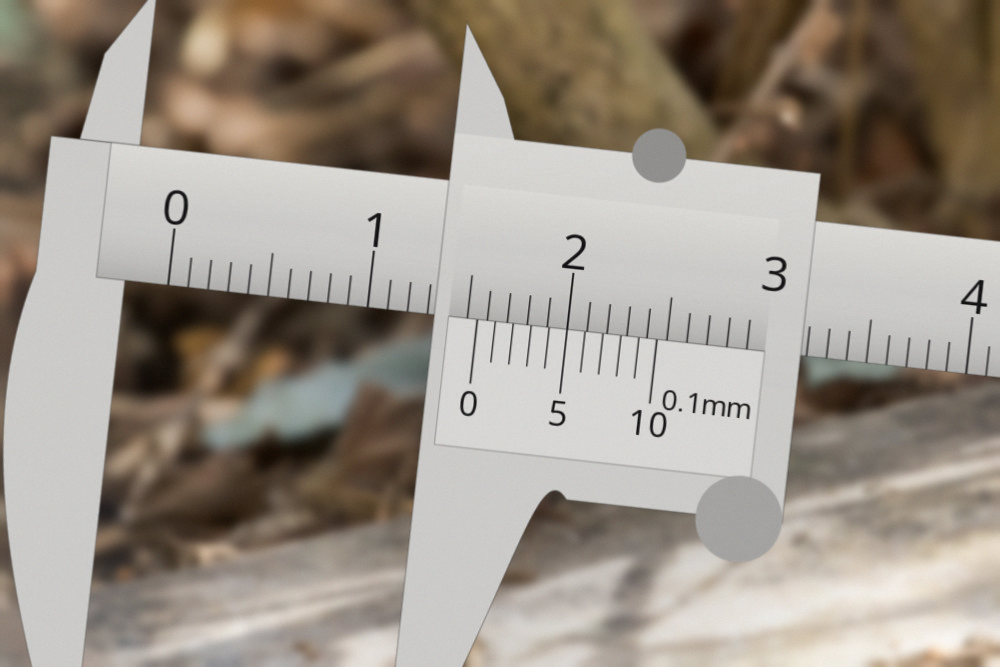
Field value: 15.5mm
